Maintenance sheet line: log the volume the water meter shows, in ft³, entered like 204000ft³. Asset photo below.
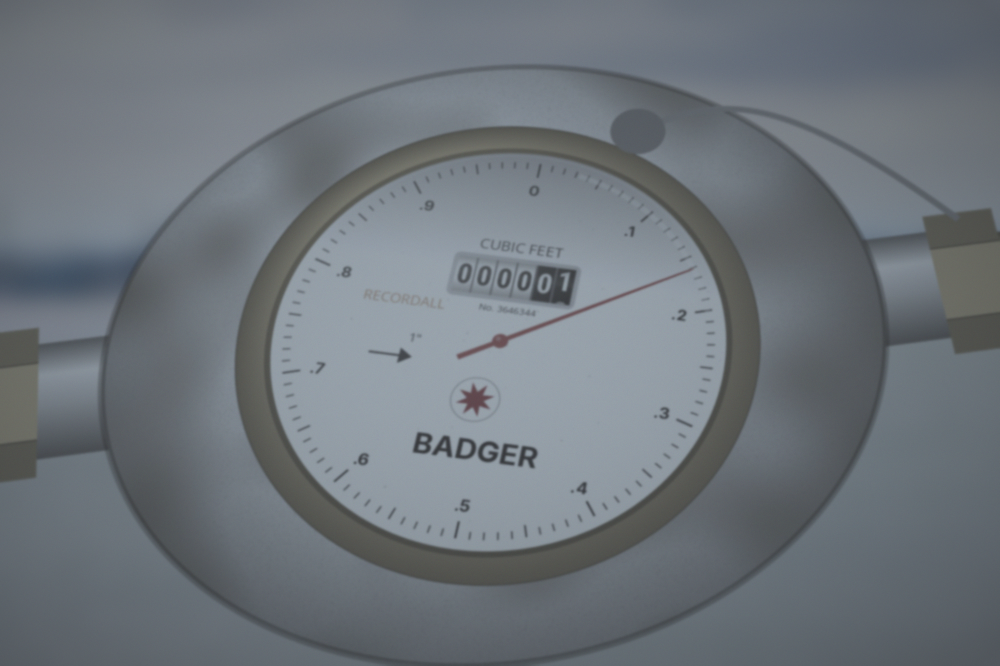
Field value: 1.16ft³
